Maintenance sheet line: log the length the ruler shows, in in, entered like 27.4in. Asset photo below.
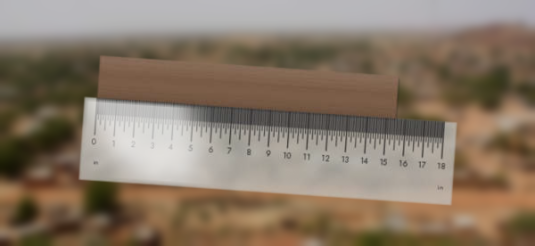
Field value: 15.5in
